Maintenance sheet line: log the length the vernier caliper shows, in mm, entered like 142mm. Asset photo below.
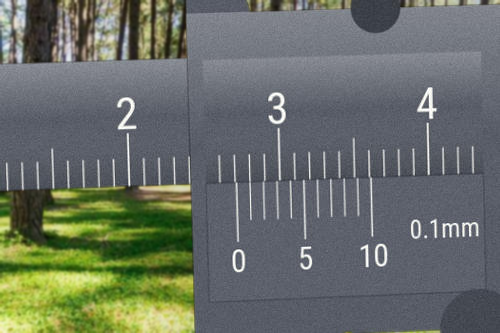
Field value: 27.1mm
